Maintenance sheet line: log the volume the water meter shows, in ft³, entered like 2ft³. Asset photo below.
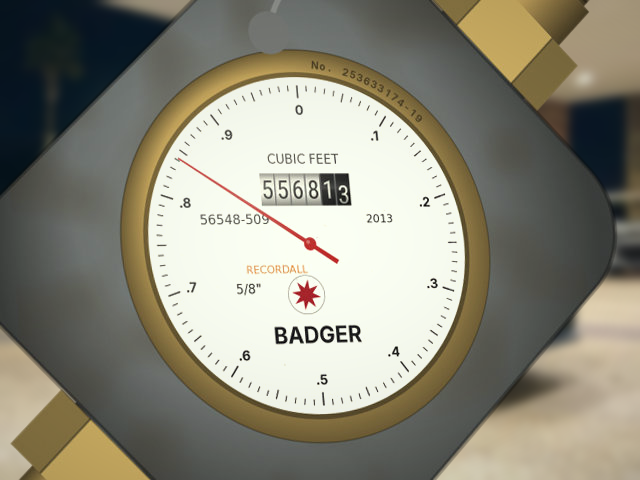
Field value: 556812.84ft³
